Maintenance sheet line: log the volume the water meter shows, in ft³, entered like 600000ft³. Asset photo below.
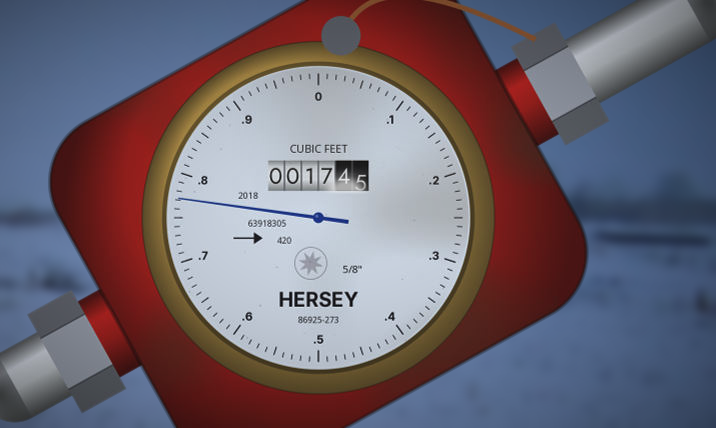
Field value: 1744.77ft³
